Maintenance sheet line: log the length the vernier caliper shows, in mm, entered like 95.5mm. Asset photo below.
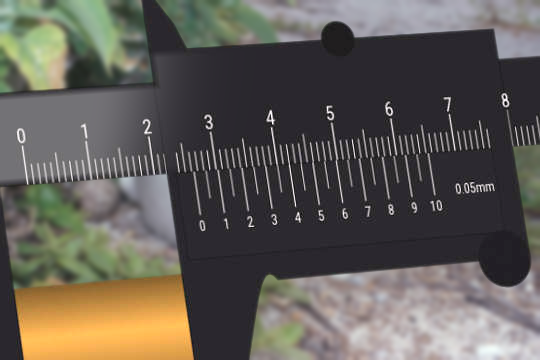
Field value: 26.4mm
